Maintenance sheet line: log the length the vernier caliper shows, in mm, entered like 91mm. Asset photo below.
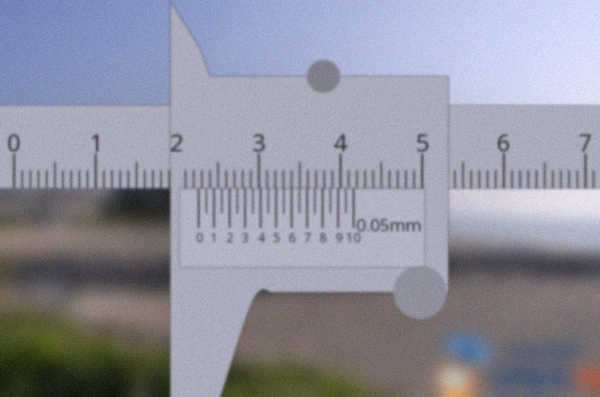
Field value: 22.6mm
